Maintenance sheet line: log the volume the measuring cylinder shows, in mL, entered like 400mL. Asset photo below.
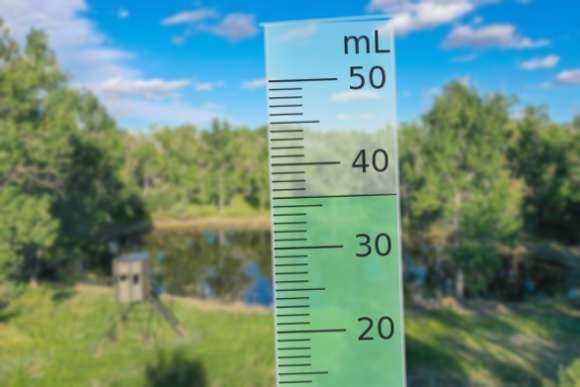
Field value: 36mL
